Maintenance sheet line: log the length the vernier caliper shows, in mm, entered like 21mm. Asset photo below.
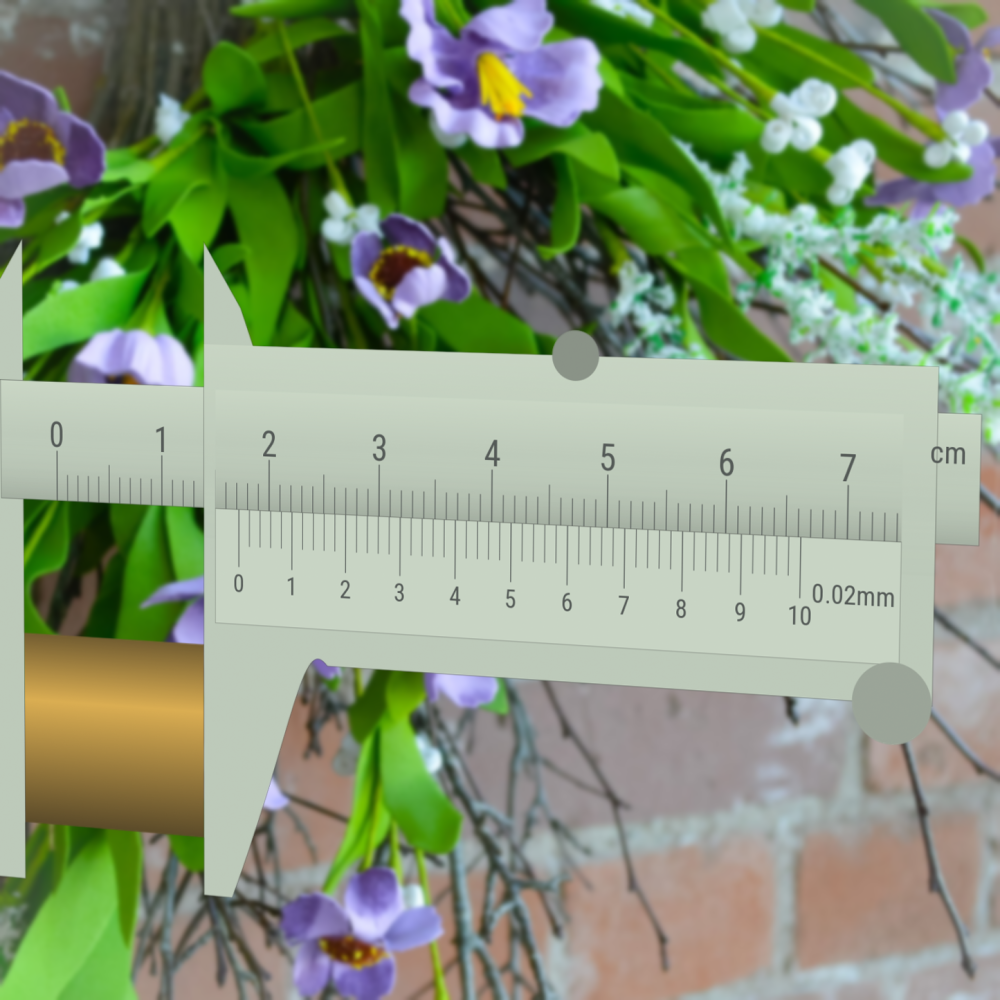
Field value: 17.2mm
